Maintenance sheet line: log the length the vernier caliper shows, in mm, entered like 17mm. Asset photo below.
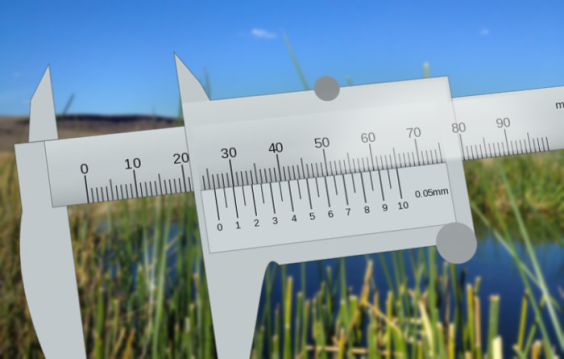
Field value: 26.0mm
